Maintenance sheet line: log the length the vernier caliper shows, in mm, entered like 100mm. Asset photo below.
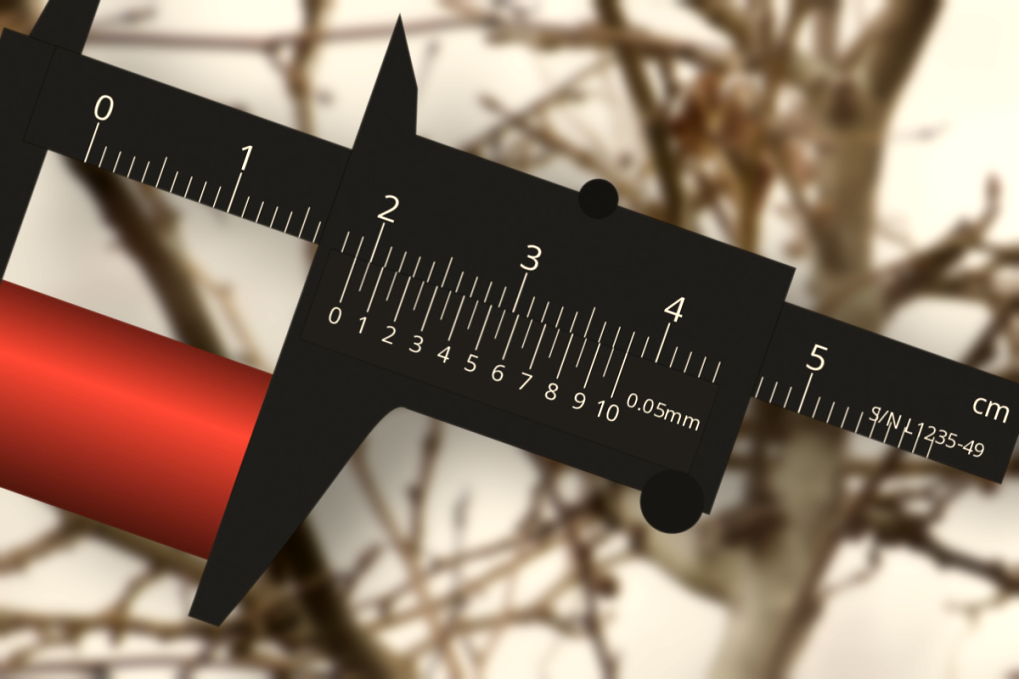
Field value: 19.0mm
